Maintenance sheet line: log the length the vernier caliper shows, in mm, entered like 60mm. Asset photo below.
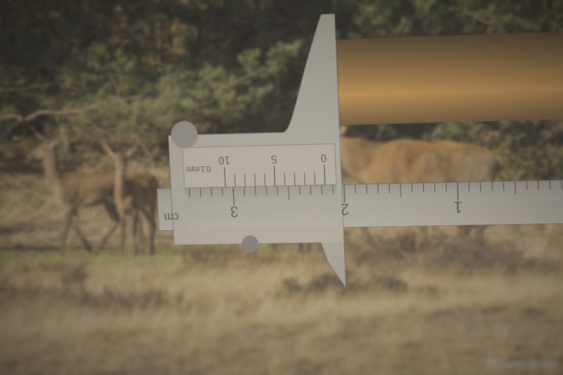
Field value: 21.7mm
